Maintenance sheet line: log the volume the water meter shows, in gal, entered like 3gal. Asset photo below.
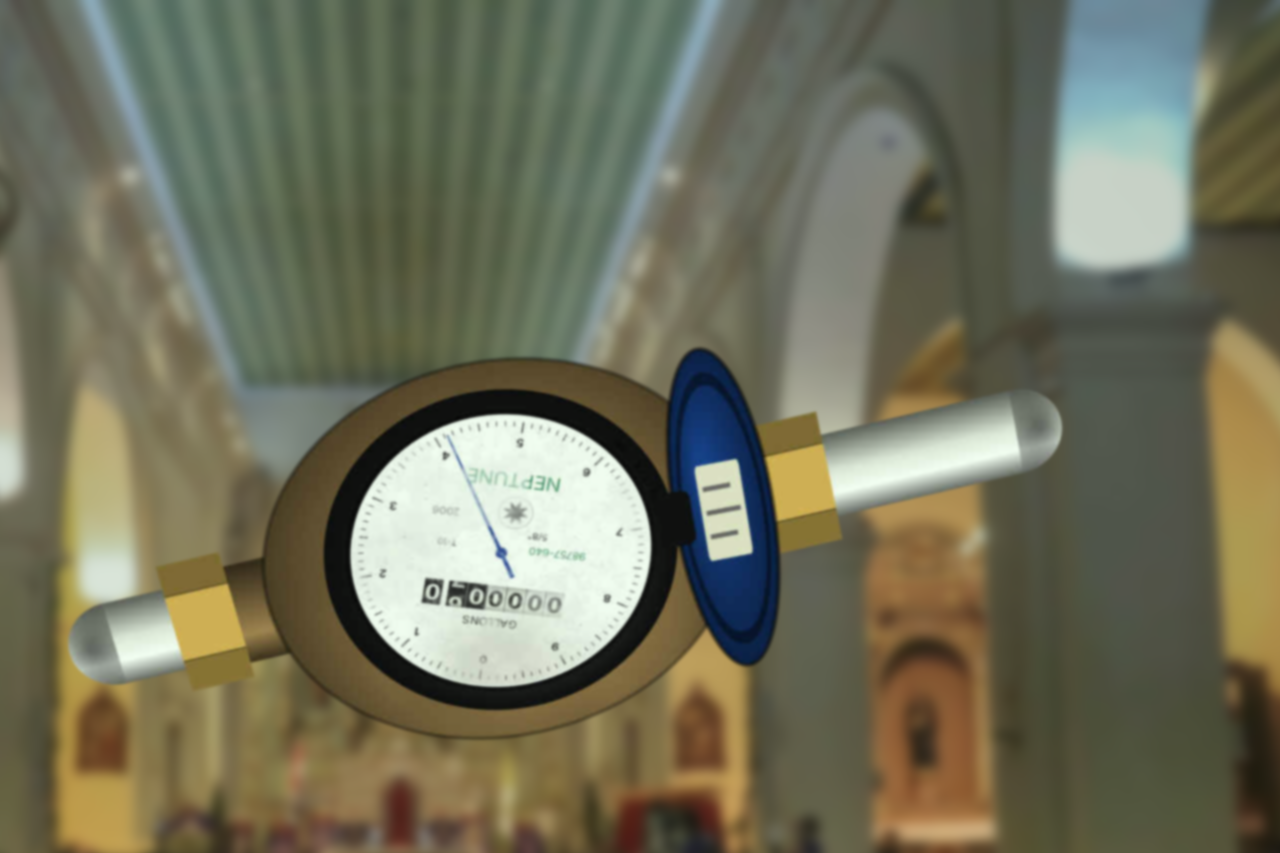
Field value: 64.1gal
